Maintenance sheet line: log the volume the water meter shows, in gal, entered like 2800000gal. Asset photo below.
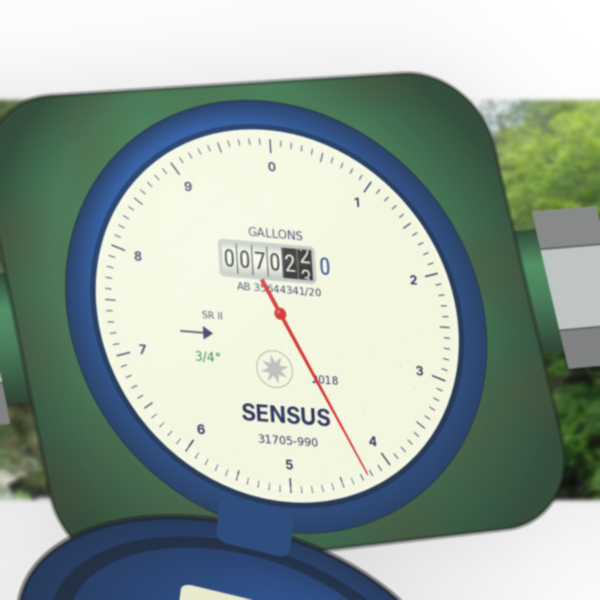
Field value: 70224.2gal
